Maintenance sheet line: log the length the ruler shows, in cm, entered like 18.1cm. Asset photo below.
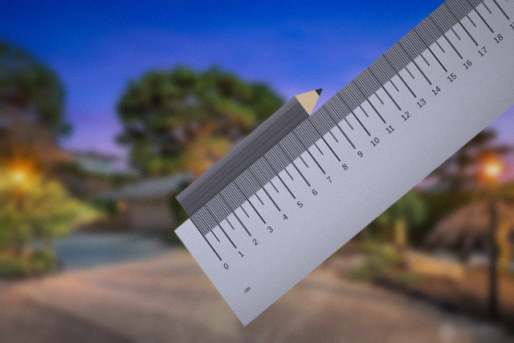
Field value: 9.5cm
